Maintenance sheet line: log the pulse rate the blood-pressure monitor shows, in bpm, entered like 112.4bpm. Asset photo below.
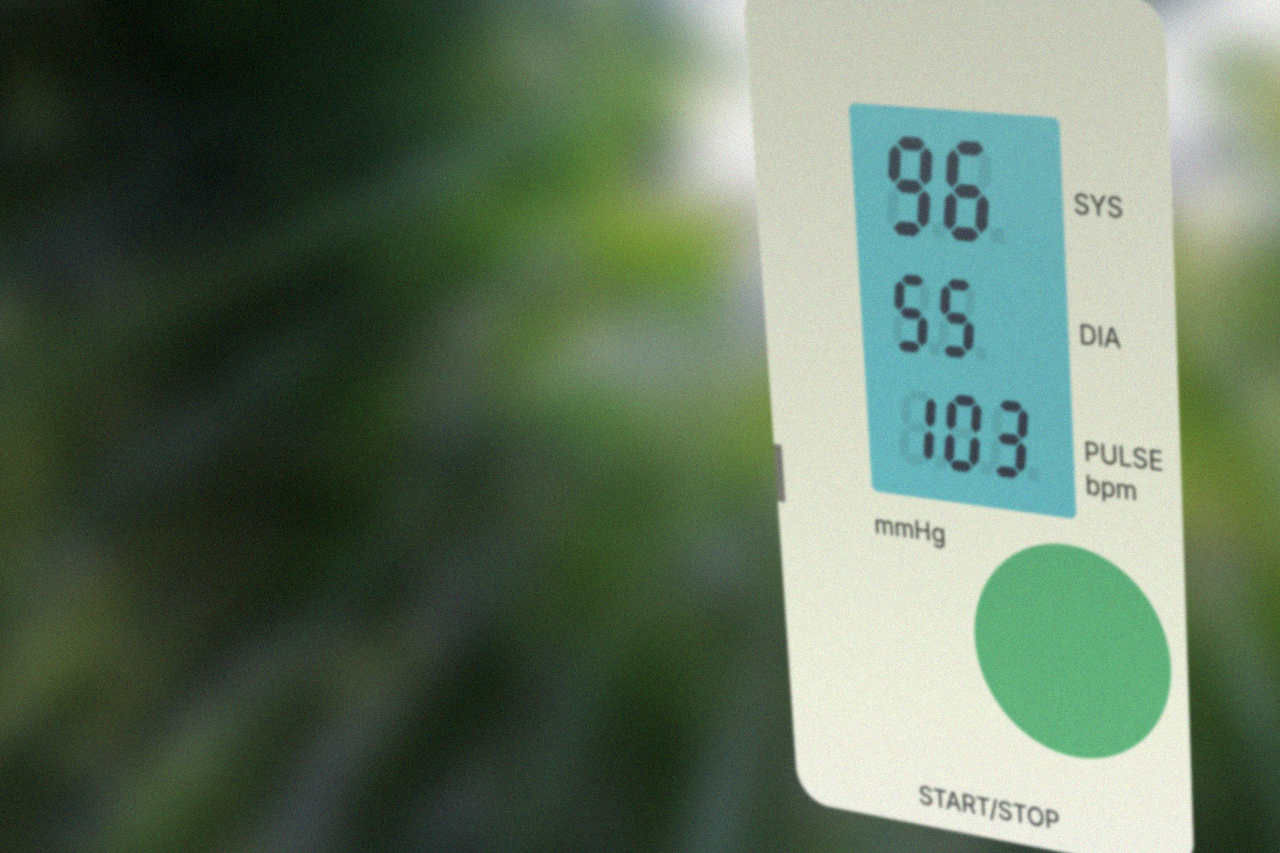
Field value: 103bpm
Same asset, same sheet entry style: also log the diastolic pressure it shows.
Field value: 55mmHg
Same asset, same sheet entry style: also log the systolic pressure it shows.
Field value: 96mmHg
